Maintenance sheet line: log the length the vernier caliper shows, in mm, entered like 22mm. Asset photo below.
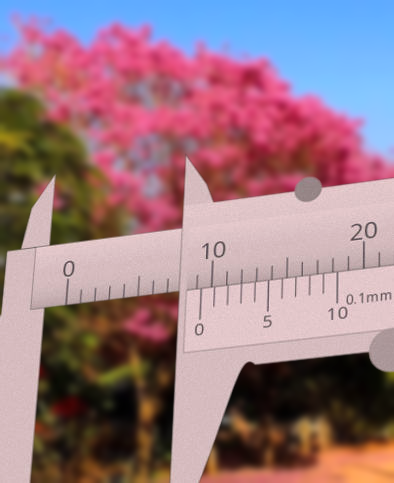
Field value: 9.3mm
